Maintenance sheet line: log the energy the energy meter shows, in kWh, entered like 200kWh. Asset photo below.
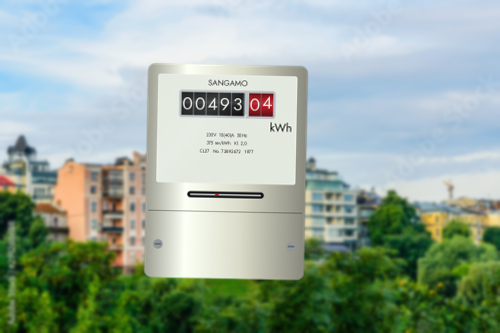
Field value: 493.04kWh
